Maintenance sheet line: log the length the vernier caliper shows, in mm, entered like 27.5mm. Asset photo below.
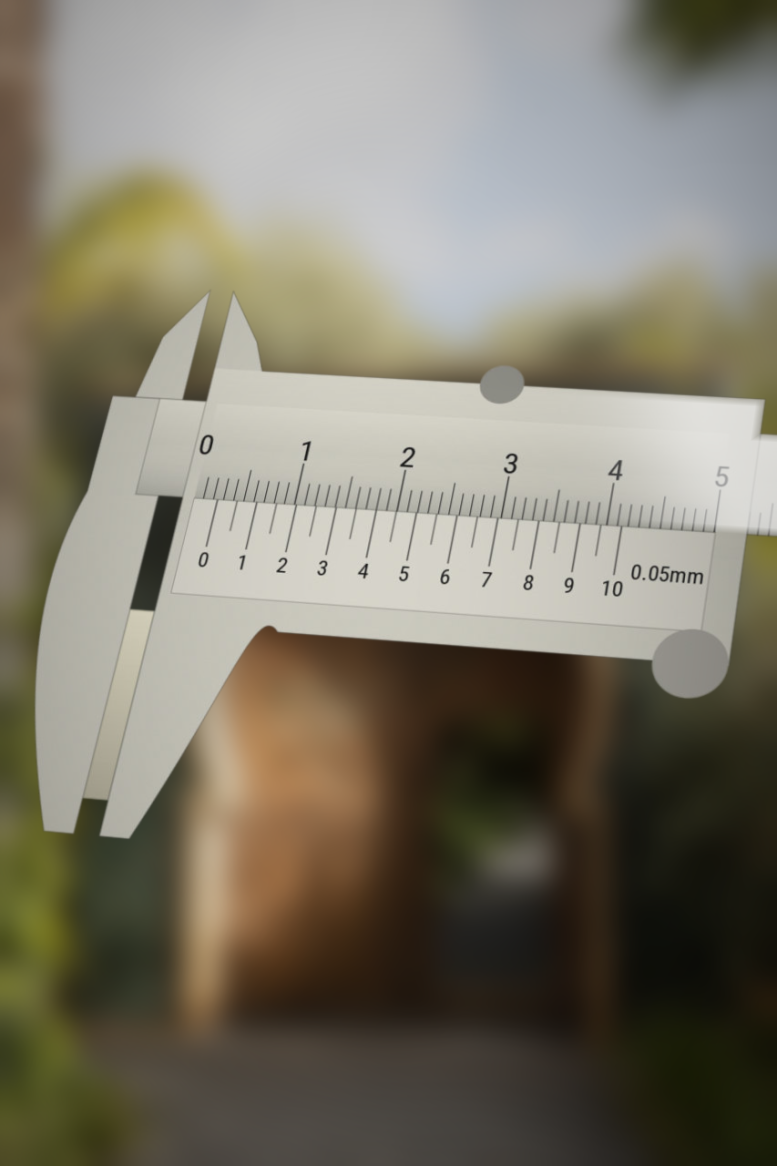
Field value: 2.4mm
